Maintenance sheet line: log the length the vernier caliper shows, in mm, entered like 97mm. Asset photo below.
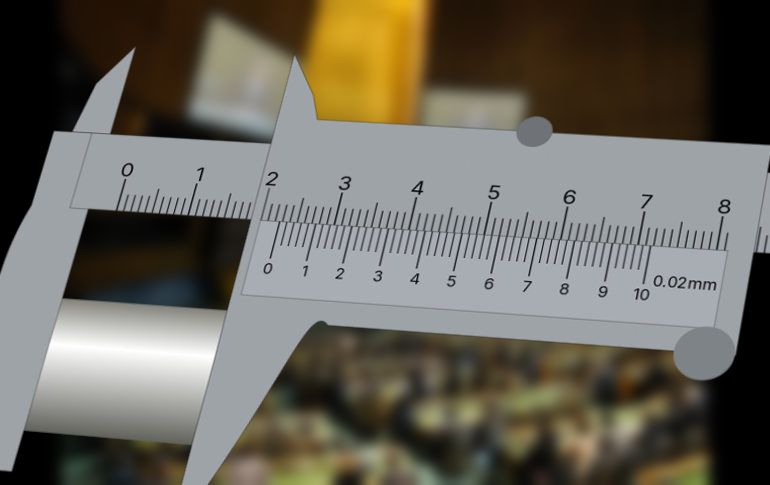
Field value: 22.6mm
